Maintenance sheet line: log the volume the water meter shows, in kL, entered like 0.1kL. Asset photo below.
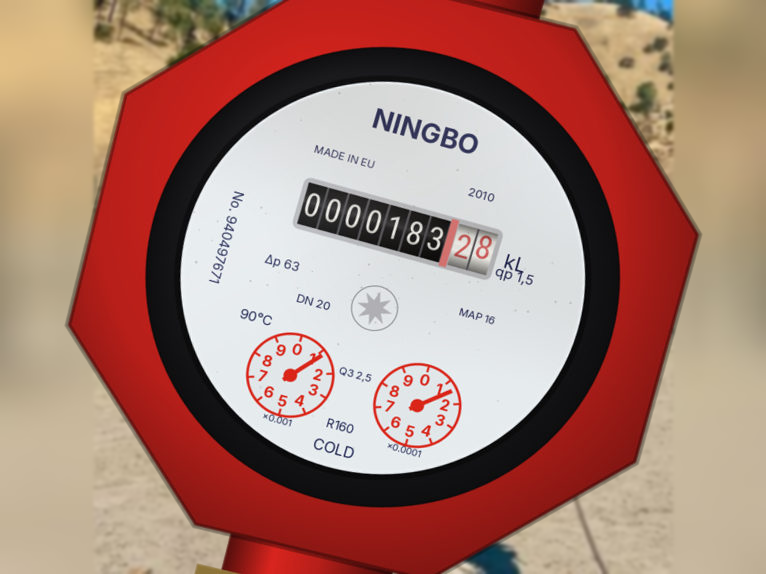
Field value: 183.2811kL
